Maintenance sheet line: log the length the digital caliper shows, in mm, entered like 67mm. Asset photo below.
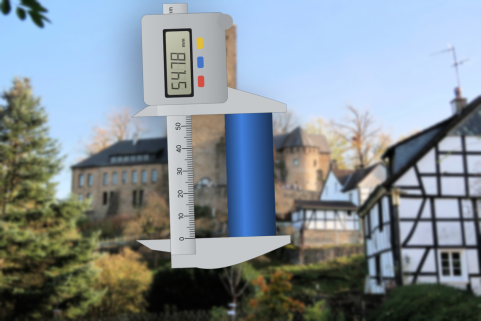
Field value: 54.78mm
